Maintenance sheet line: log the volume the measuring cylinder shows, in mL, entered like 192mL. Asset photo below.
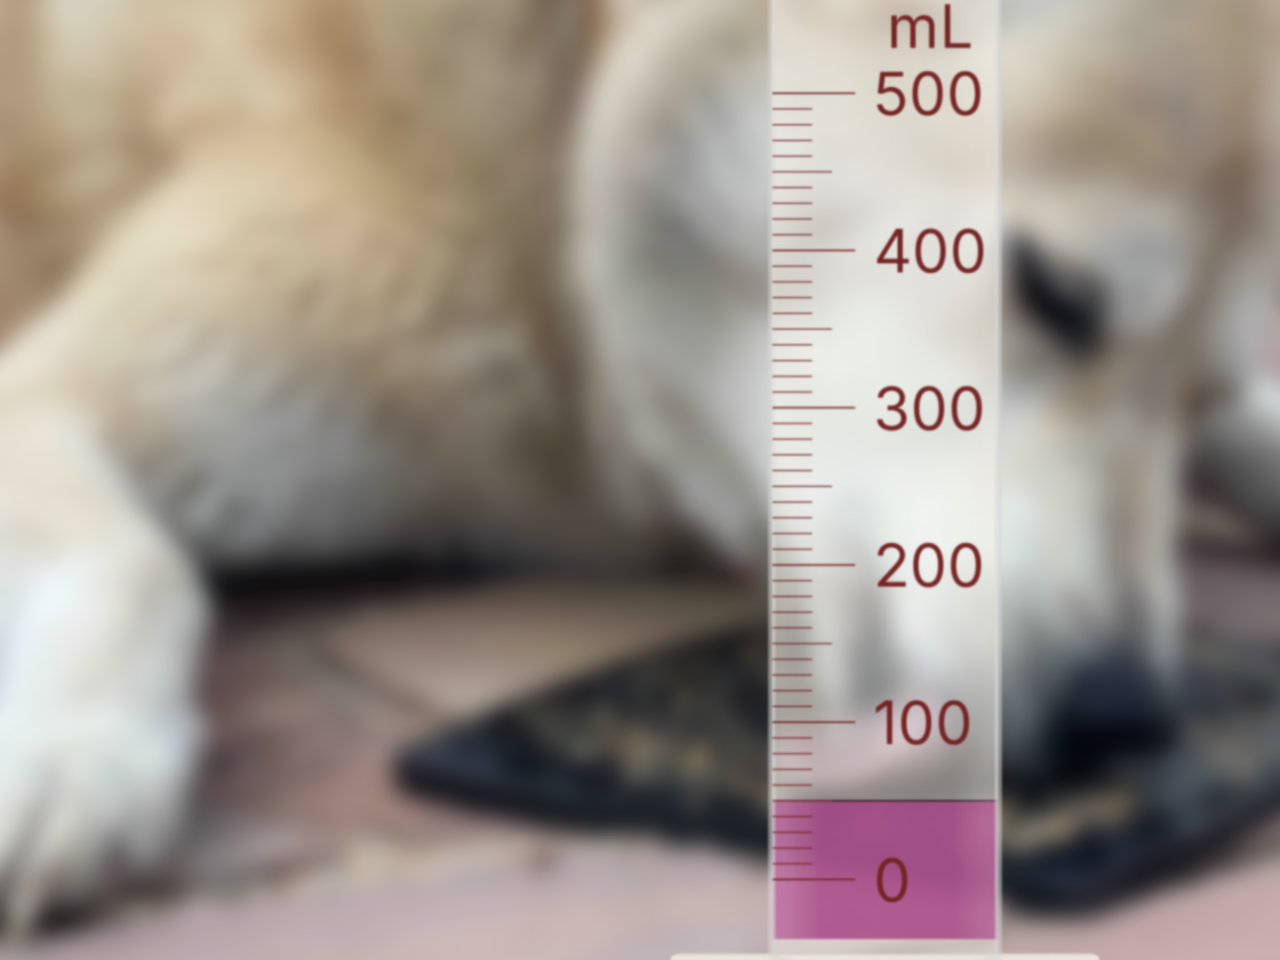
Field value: 50mL
